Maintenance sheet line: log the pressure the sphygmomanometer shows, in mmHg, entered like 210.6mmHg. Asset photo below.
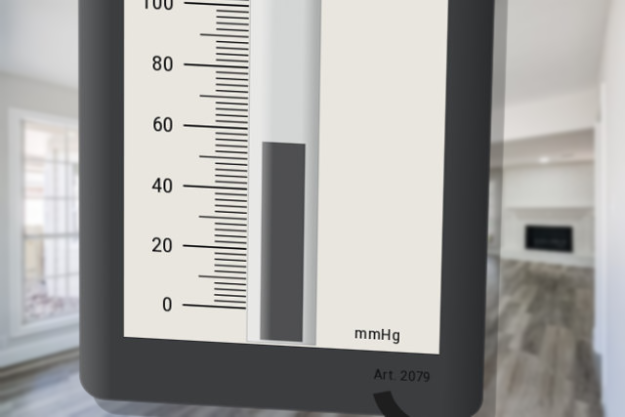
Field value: 56mmHg
